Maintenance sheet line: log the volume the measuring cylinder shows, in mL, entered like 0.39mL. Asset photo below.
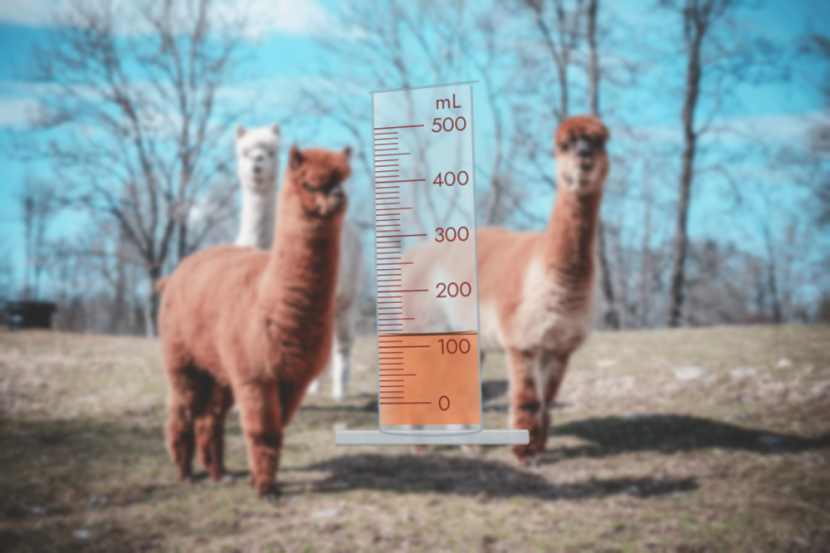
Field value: 120mL
